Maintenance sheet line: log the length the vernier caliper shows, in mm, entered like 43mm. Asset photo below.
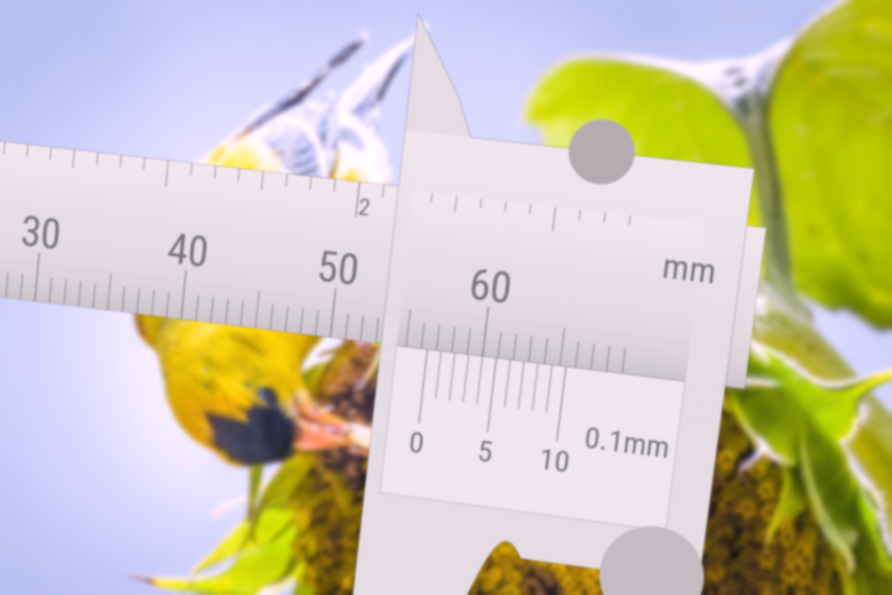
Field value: 56.4mm
